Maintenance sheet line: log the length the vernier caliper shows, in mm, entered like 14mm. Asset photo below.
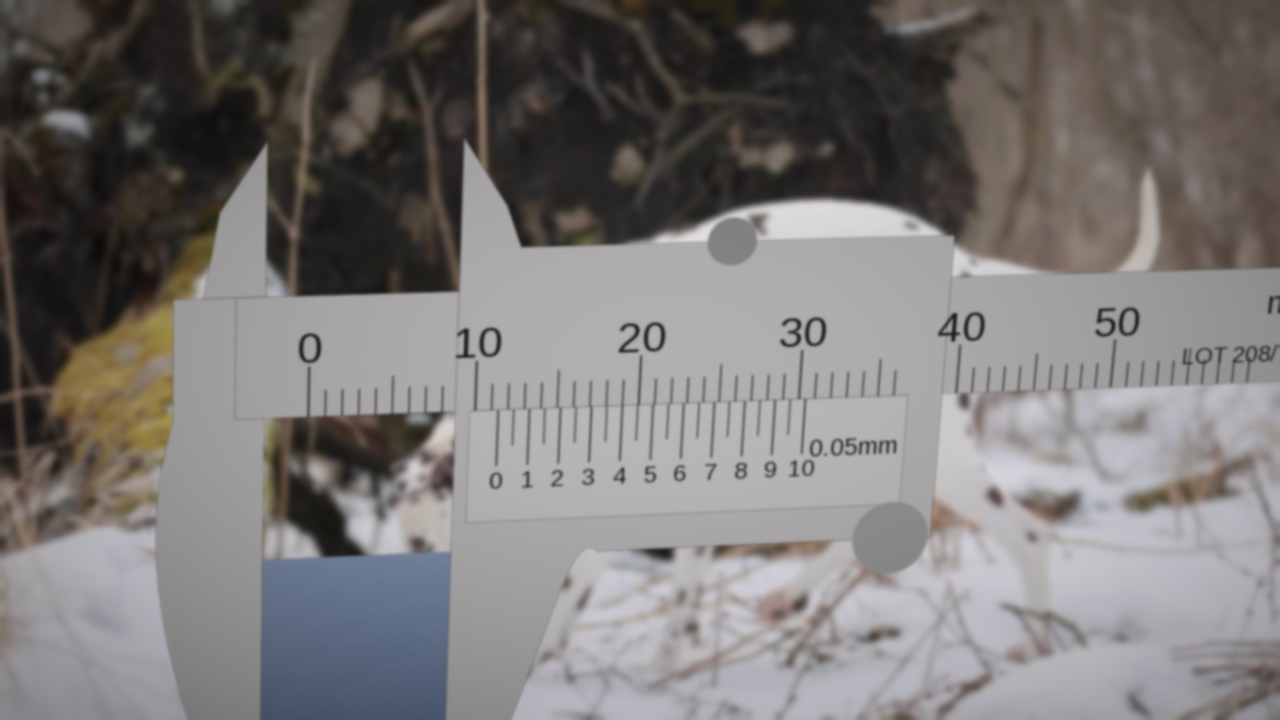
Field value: 11.4mm
